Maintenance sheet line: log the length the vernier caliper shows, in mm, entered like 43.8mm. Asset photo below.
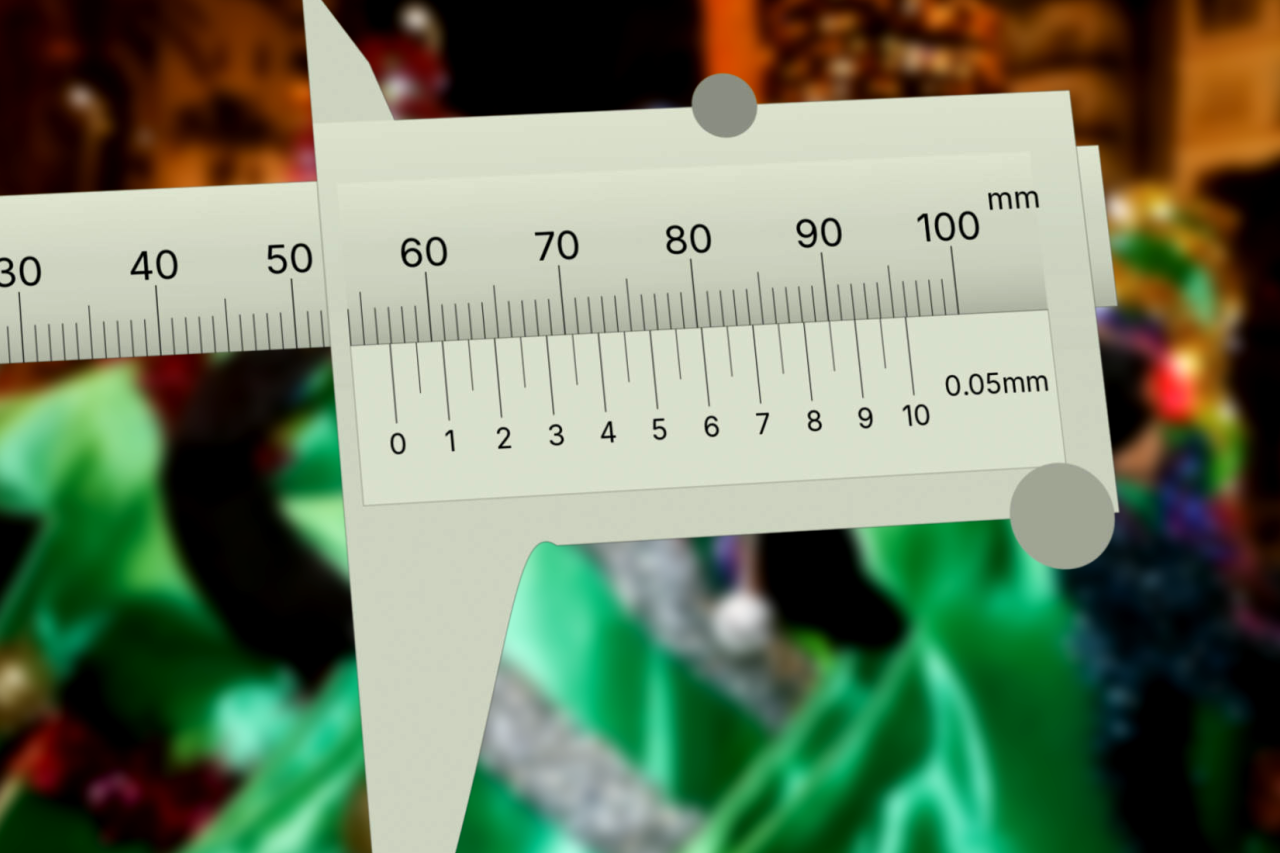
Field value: 56.9mm
